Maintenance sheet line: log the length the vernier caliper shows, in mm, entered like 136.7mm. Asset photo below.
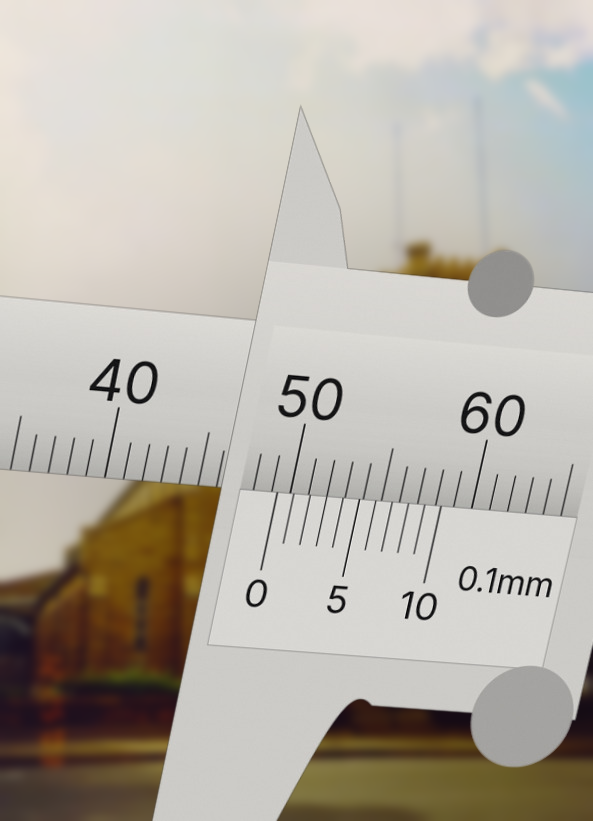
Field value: 49.3mm
